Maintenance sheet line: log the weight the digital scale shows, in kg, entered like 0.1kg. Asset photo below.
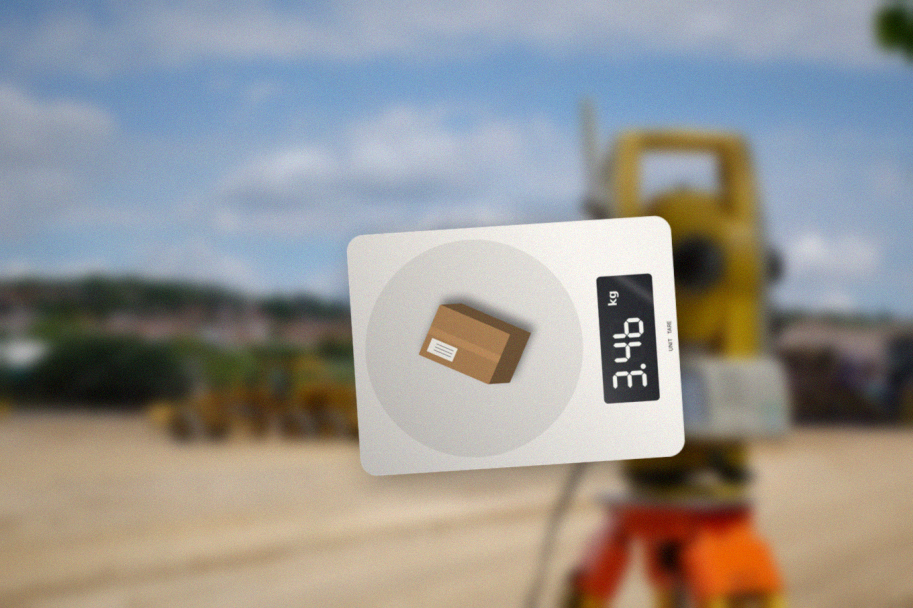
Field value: 3.46kg
